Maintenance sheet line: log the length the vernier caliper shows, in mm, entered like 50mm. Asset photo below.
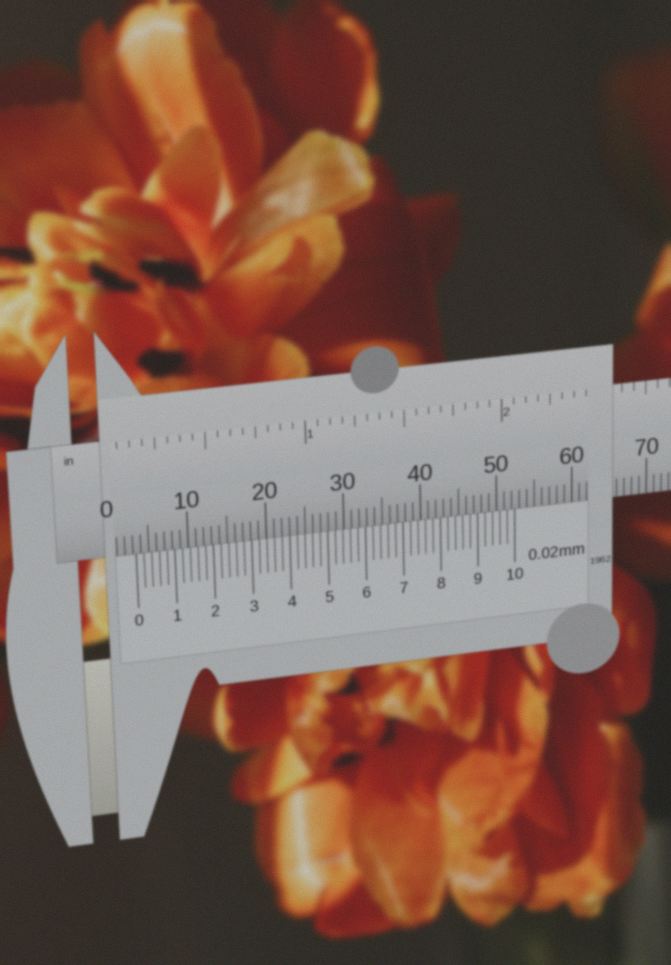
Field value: 3.4mm
